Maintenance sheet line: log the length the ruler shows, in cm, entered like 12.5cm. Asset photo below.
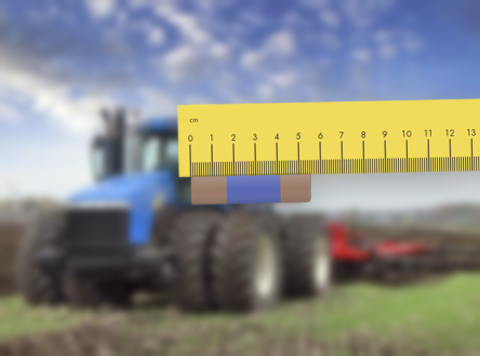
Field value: 5.5cm
